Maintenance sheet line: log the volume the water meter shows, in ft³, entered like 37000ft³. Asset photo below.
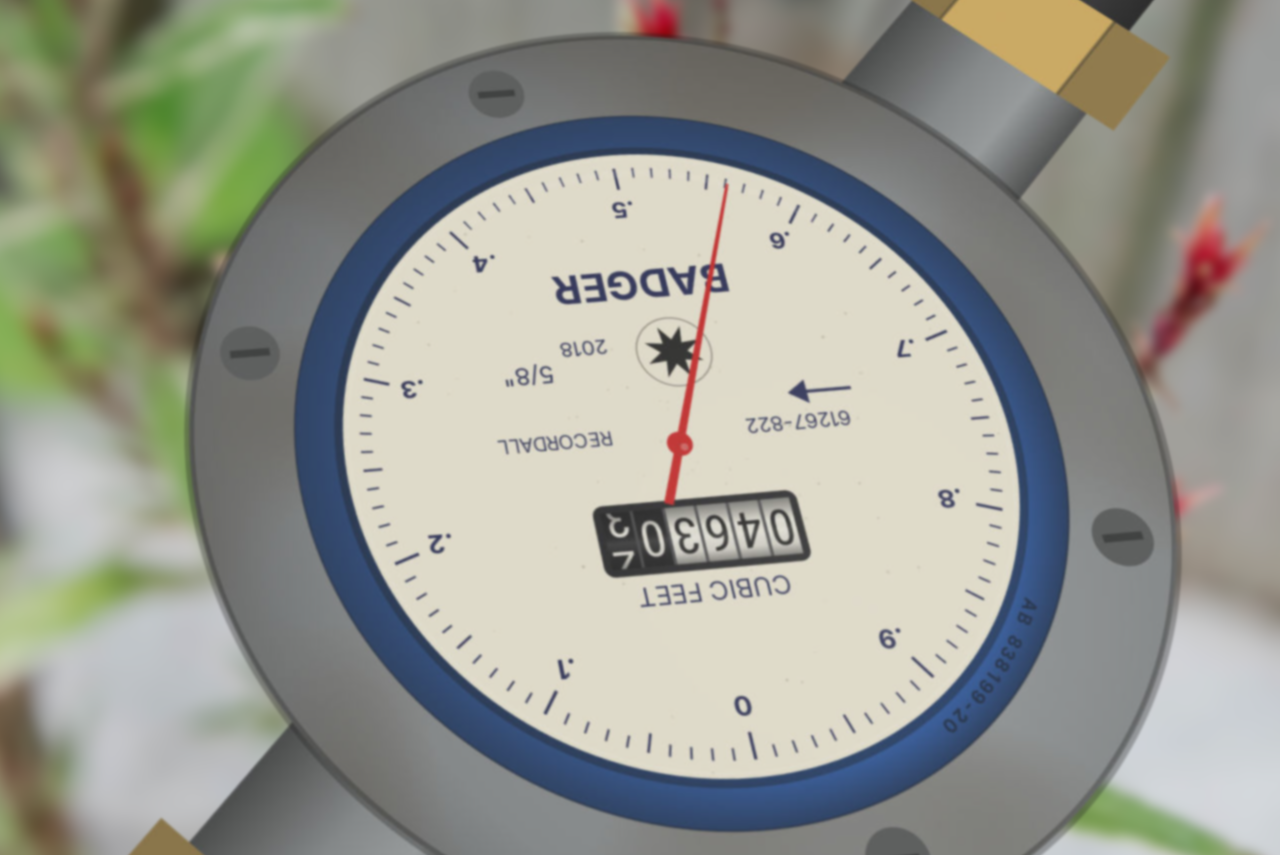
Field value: 46302.56ft³
